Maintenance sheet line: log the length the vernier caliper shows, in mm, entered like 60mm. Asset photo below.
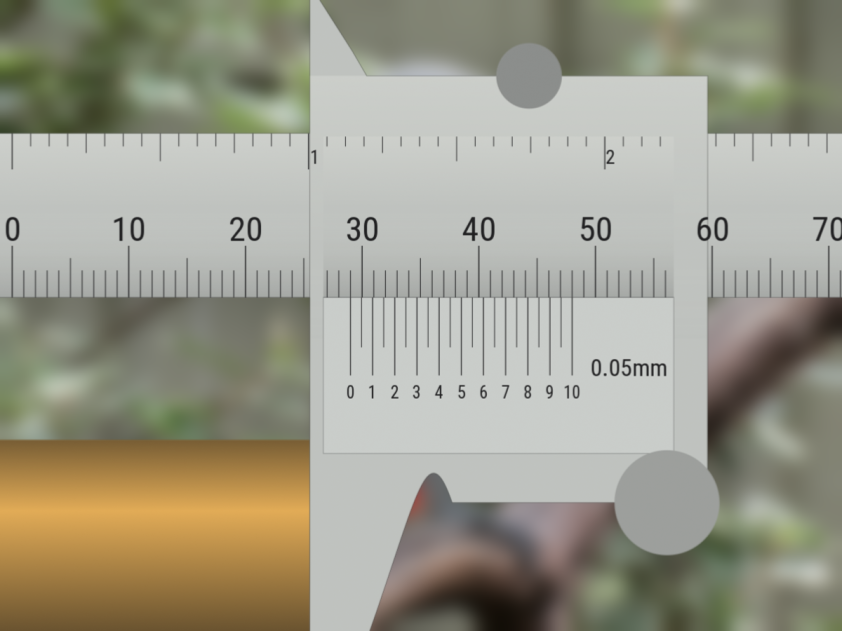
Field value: 29.0mm
